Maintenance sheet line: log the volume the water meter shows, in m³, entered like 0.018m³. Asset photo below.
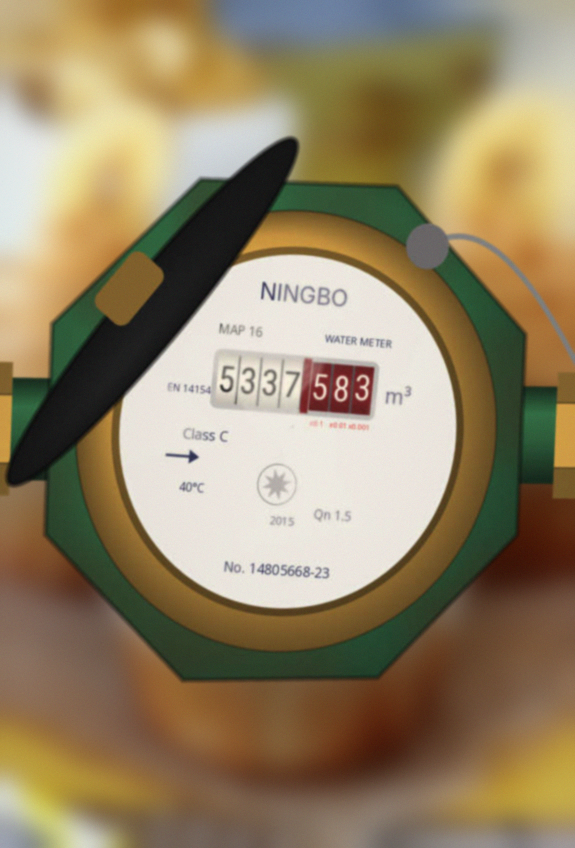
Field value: 5337.583m³
